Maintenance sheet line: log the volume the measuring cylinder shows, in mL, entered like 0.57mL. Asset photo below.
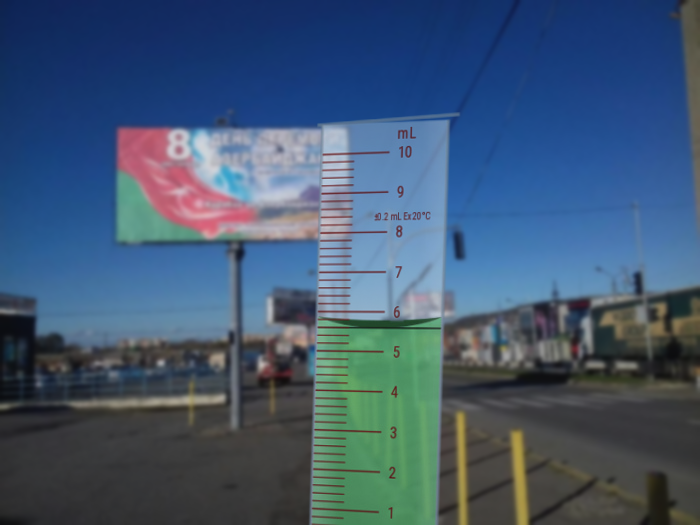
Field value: 5.6mL
